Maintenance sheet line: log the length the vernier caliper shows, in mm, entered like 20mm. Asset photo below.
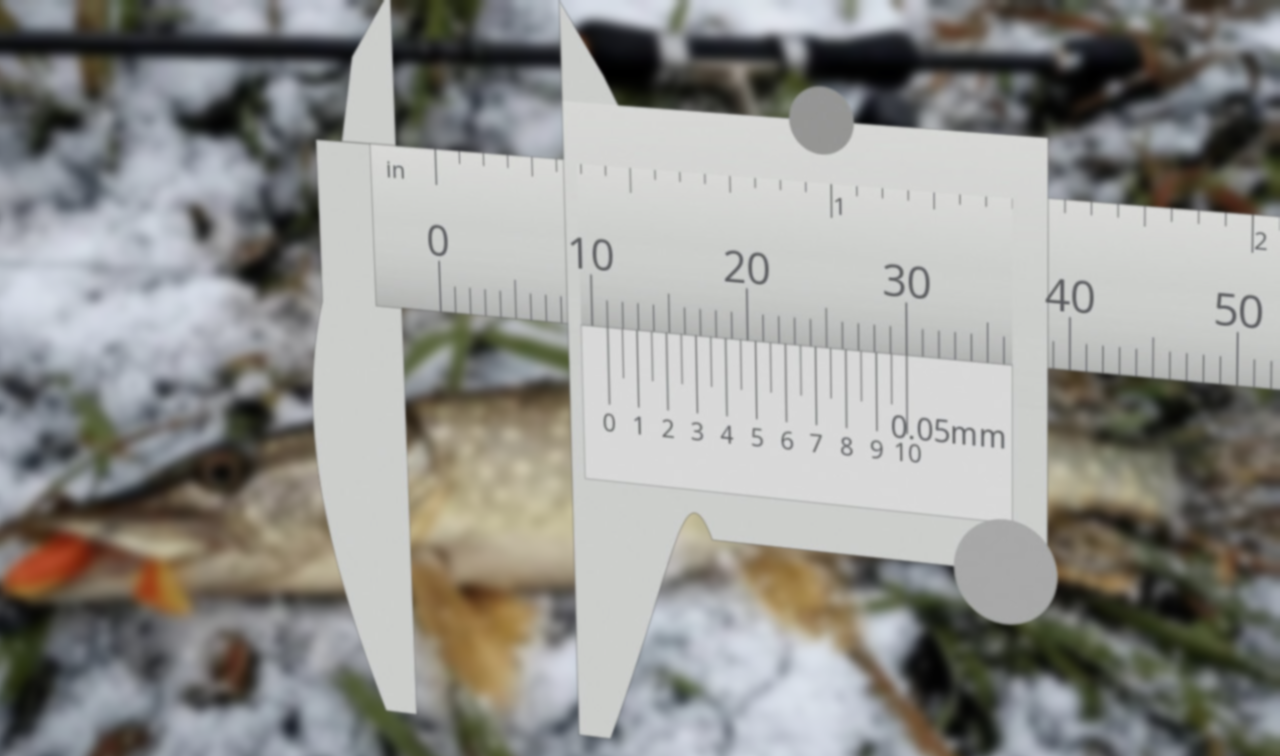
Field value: 11.0mm
